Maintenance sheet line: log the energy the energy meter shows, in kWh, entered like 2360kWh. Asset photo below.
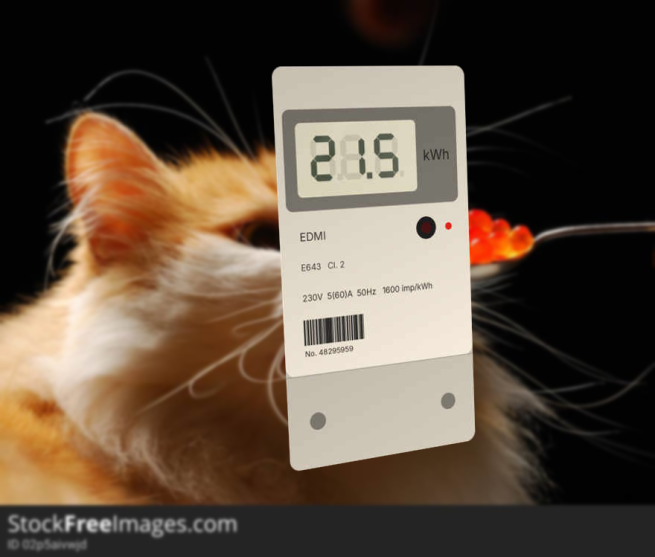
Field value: 21.5kWh
